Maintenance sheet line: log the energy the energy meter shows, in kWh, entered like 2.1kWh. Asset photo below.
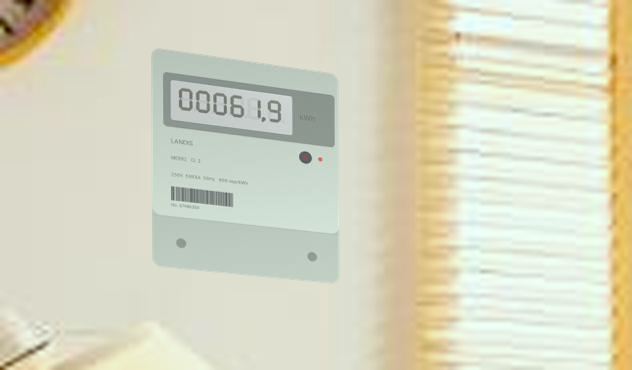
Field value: 61.9kWh
